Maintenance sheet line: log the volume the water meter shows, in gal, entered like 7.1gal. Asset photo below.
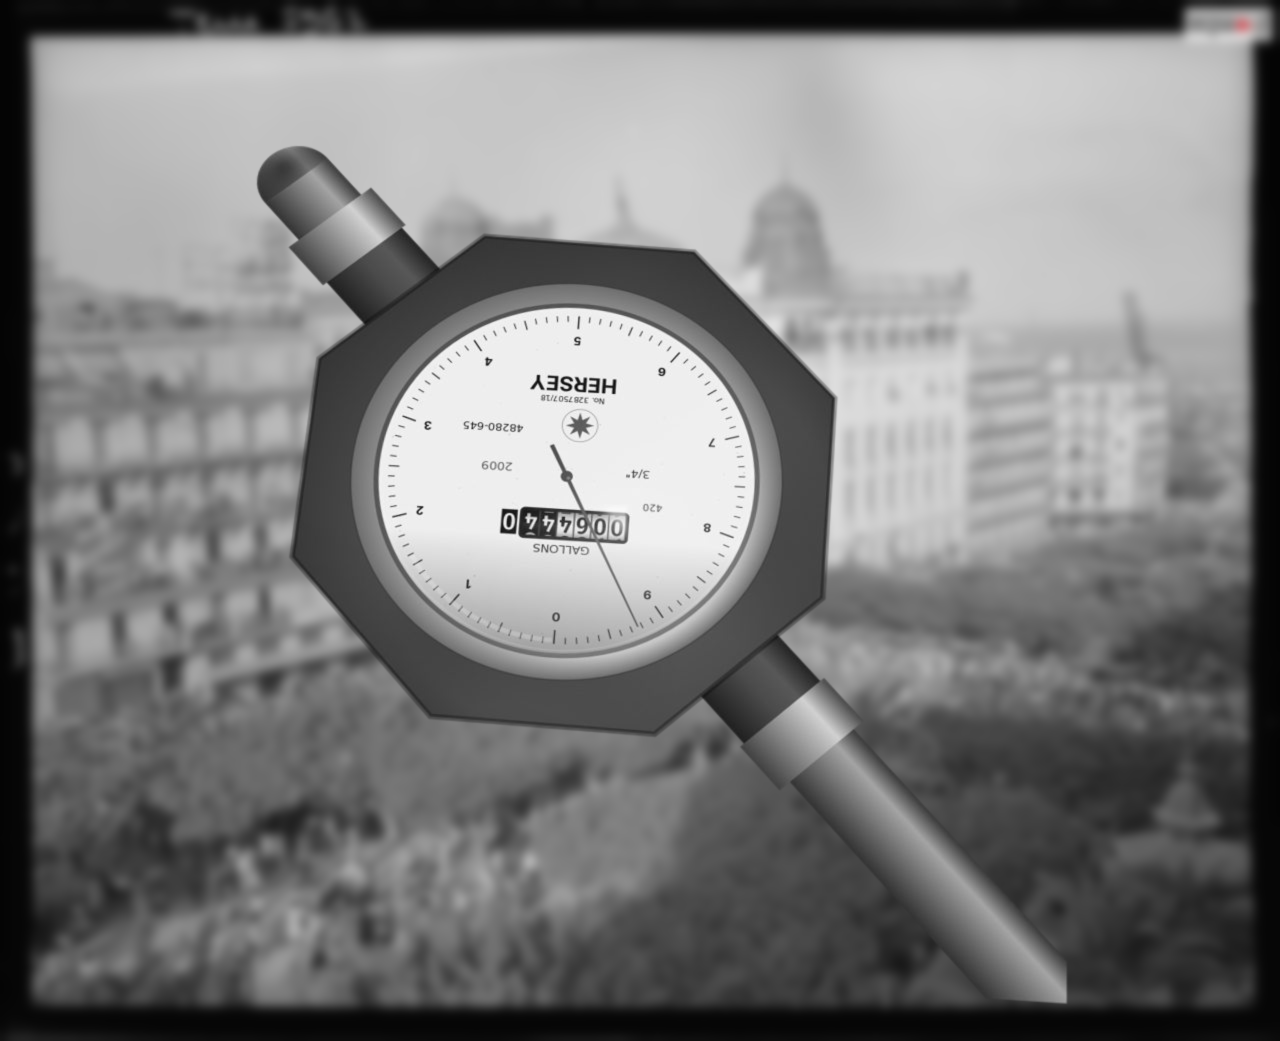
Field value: 64439.2gal
